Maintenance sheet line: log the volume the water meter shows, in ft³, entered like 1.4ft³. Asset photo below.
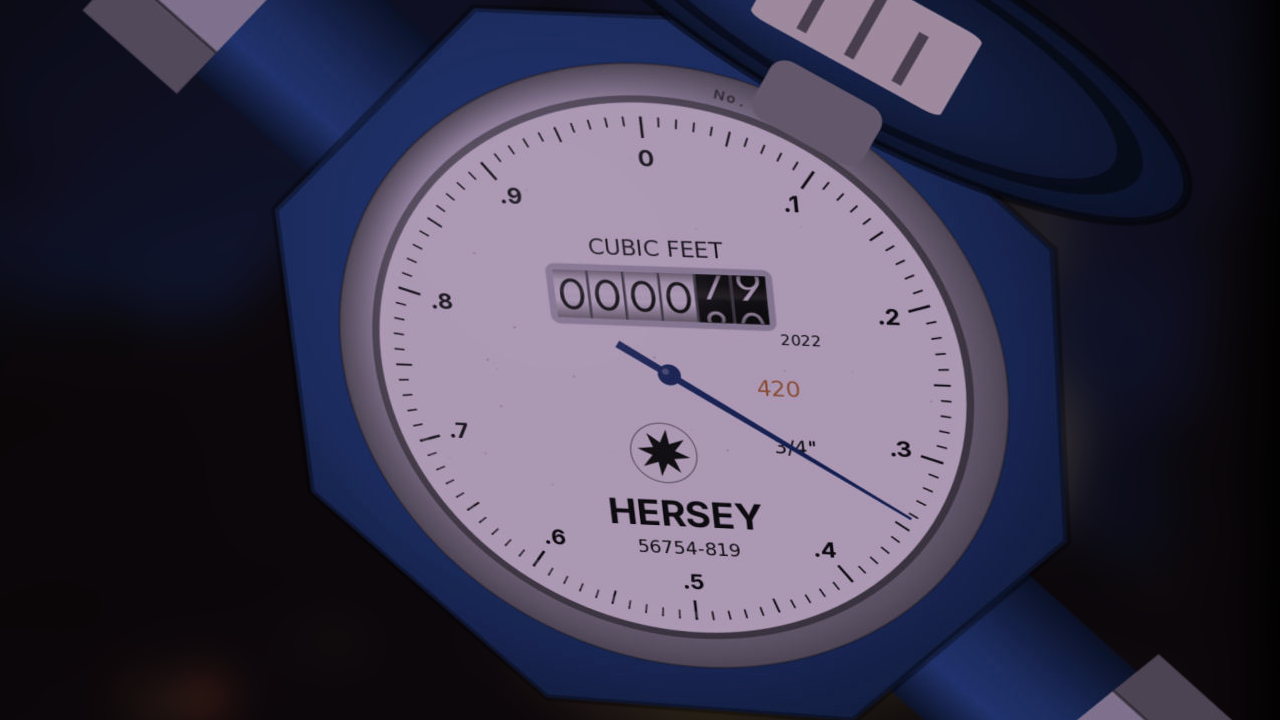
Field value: 79.34ft³
